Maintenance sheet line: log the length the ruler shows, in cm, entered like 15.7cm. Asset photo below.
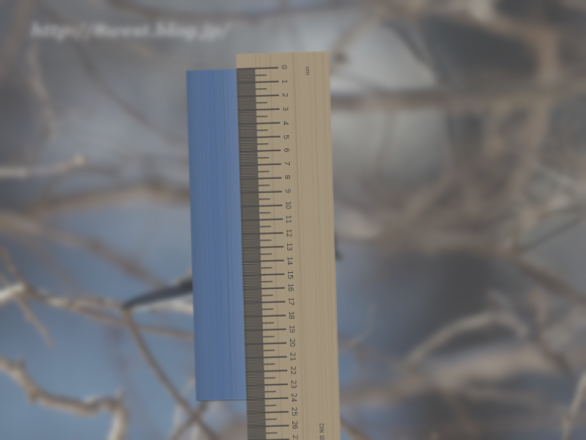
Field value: 24cm
